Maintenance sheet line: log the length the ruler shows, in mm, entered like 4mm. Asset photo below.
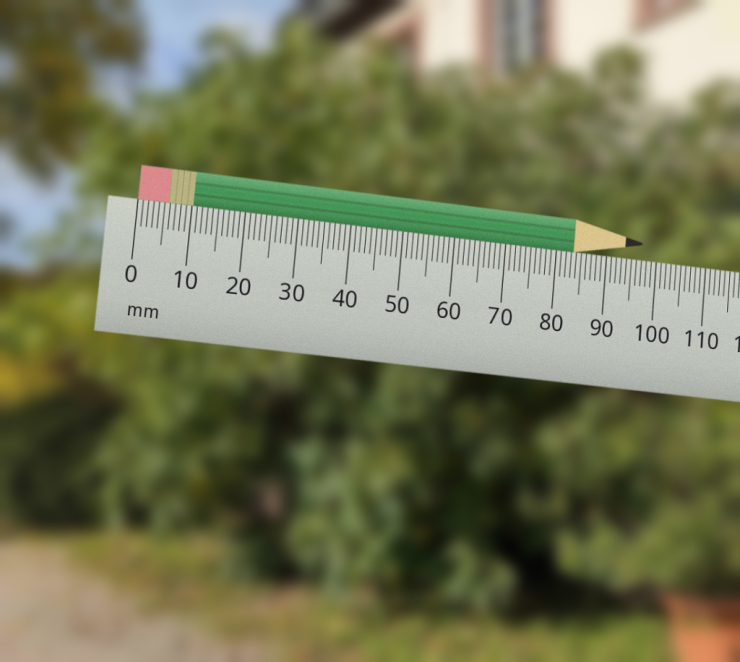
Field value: 97mm
